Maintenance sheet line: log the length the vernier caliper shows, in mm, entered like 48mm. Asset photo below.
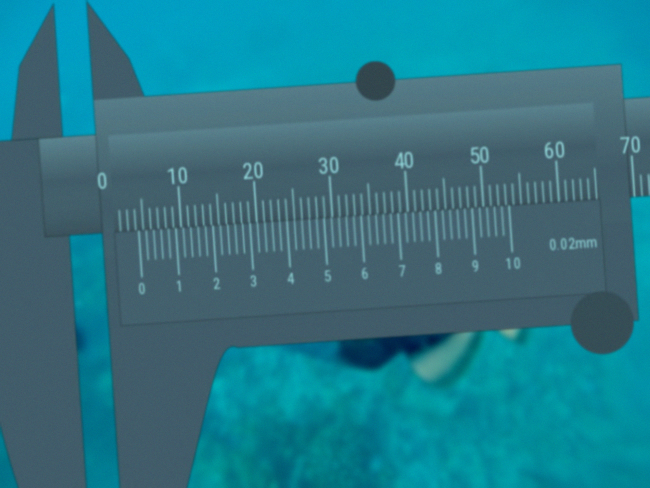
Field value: 4.4mm
